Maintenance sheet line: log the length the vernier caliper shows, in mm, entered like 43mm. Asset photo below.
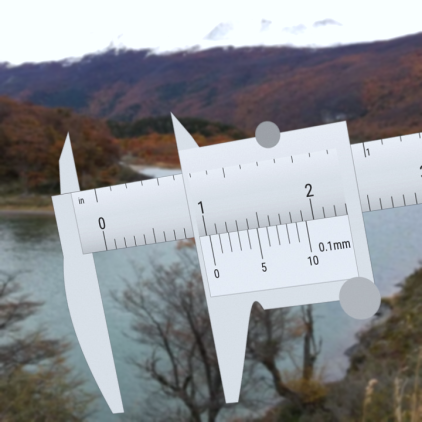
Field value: 10.3mm
